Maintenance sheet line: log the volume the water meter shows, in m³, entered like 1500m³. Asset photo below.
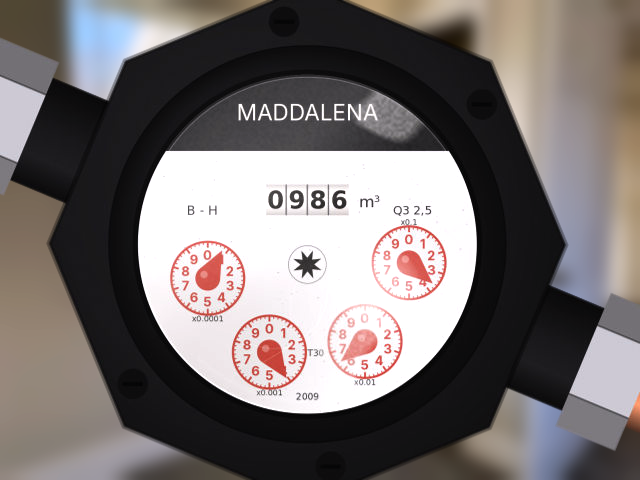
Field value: 986.3640m³
